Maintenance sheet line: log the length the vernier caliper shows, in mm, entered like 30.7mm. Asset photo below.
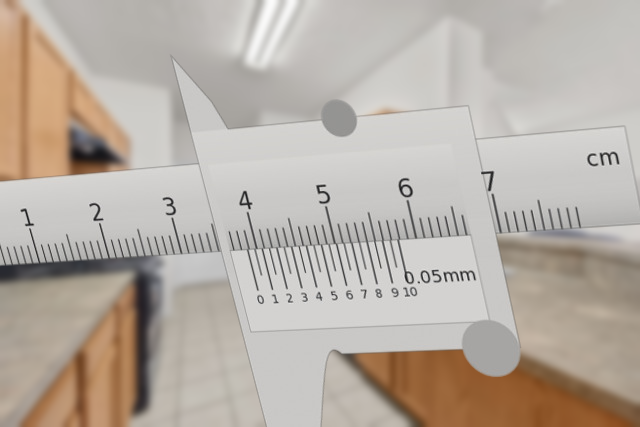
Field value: 38.8mm
